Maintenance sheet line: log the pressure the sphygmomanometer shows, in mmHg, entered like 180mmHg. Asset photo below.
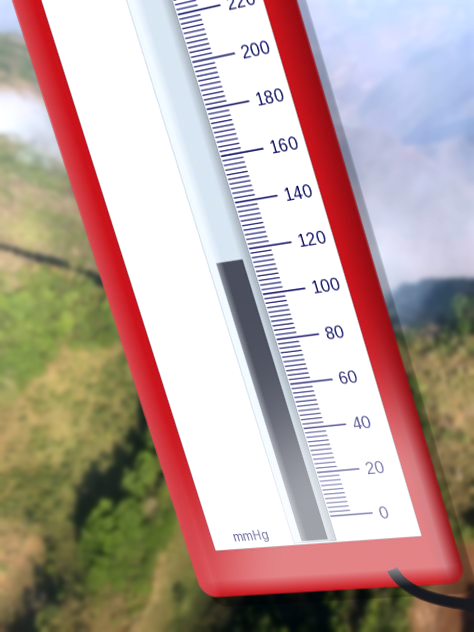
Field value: 116mmHg
